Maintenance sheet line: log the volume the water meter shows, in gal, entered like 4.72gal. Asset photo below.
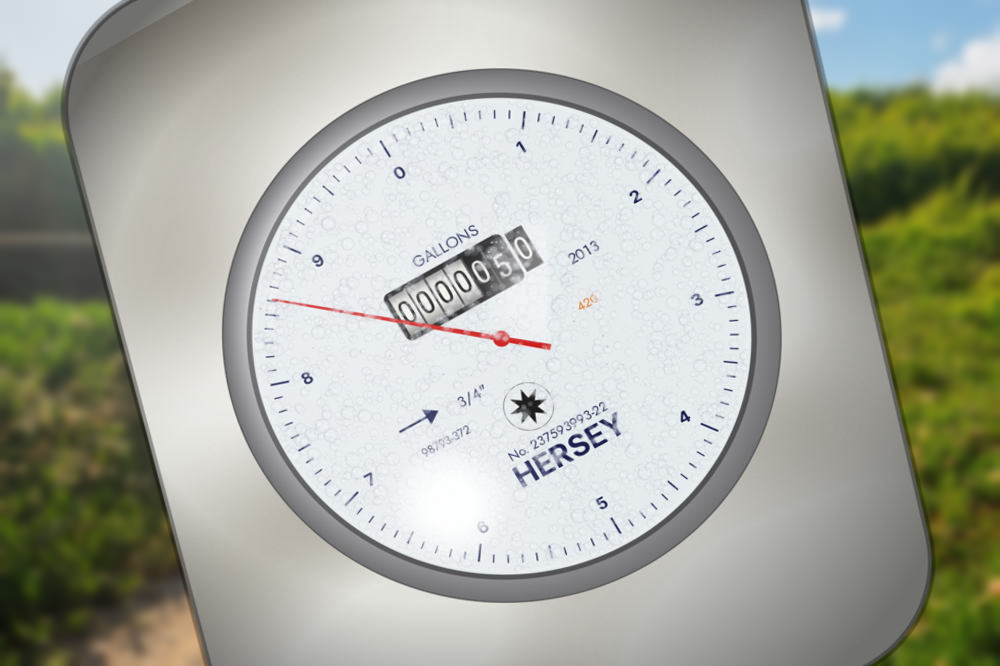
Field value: 48.6gal
